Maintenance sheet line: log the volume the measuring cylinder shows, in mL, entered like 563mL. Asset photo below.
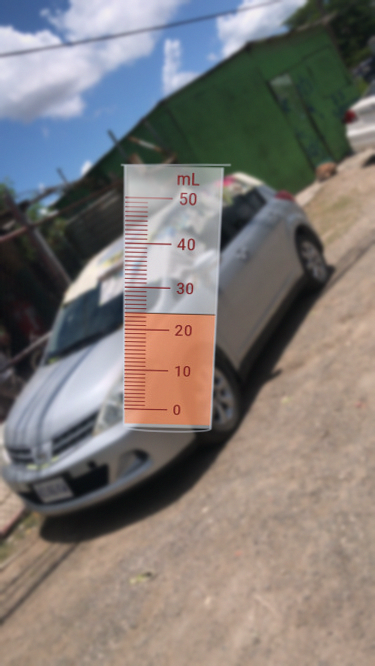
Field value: 24mL
